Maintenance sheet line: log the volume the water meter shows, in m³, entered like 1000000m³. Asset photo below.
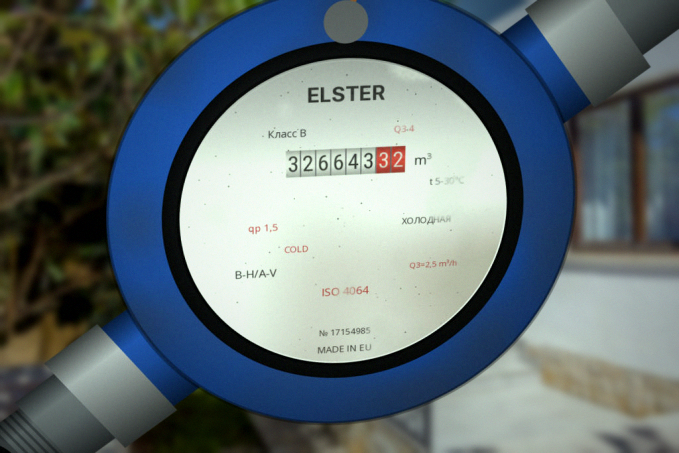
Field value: 326643.32m³
